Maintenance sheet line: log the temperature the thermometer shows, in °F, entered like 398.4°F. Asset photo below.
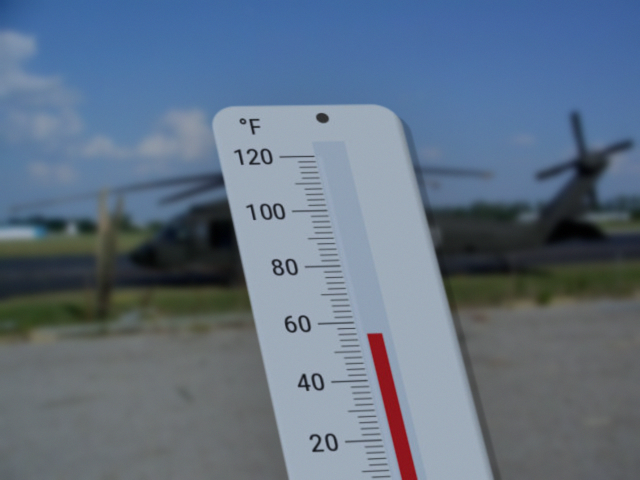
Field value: 56°F
